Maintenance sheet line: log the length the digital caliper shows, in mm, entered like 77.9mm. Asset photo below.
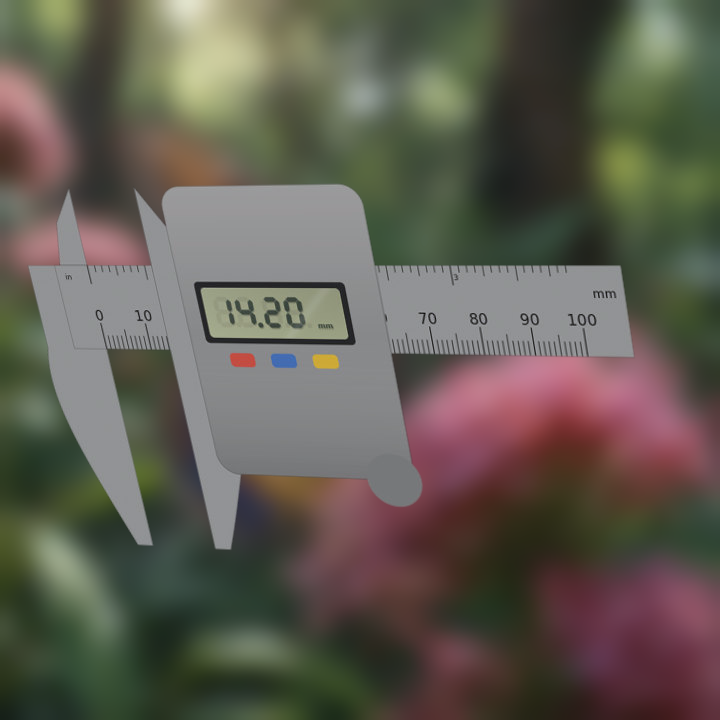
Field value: 14.20mm
